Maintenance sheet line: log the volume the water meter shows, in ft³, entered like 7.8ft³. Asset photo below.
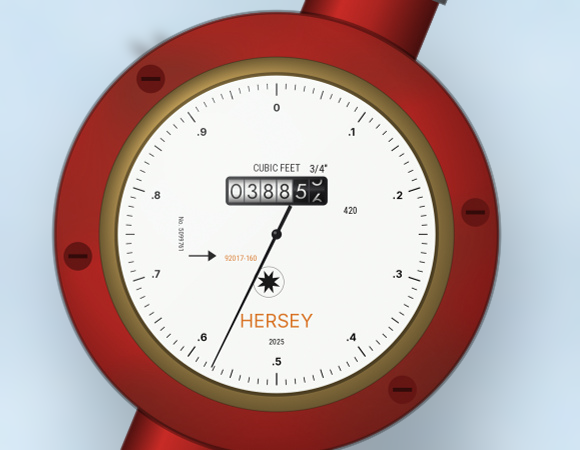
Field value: 38855.57ft³
